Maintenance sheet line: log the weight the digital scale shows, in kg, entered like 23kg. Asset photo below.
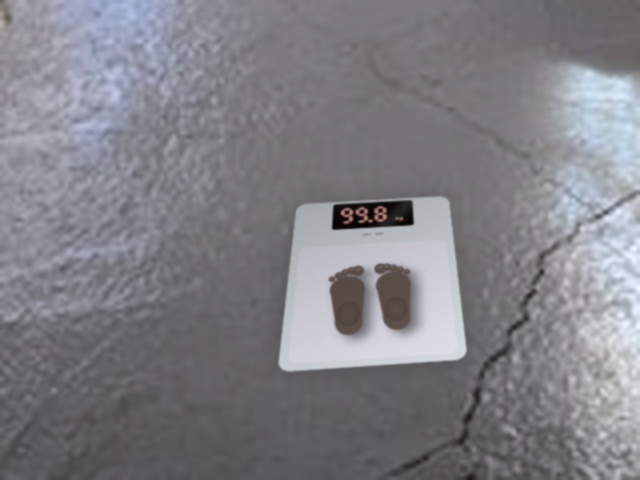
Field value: 99.8kg
